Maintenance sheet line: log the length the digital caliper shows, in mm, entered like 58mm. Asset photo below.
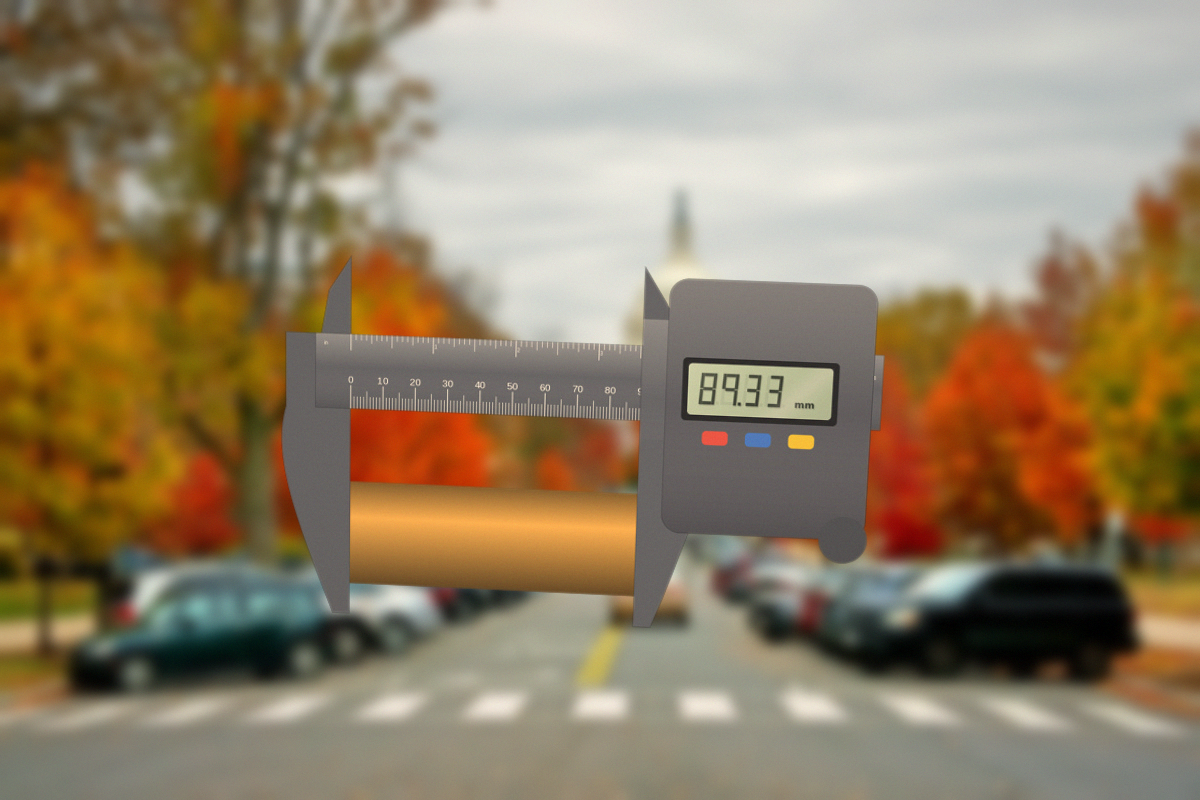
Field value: 89.33mm
